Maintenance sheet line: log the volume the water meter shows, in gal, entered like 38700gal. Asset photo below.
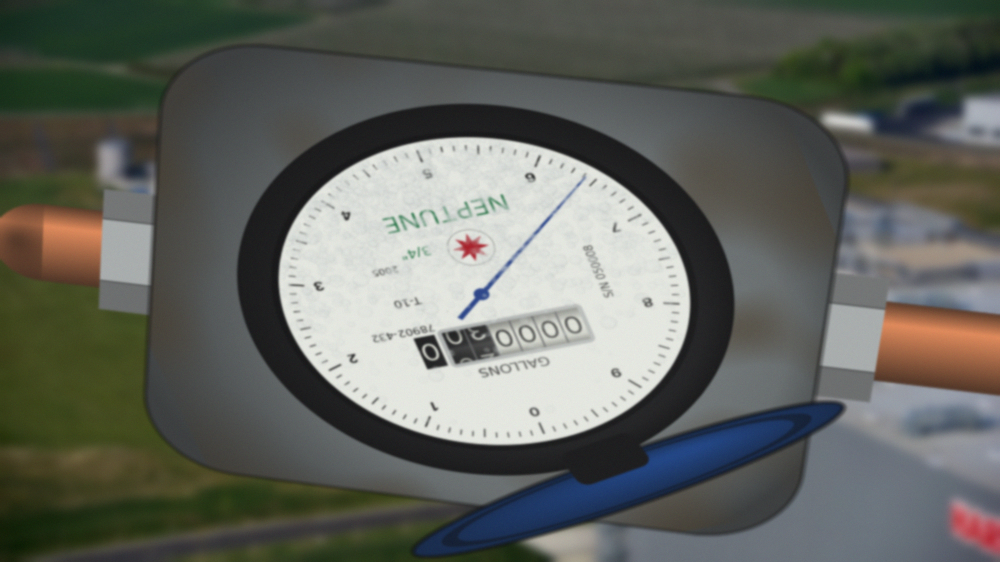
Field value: 296.4gal
